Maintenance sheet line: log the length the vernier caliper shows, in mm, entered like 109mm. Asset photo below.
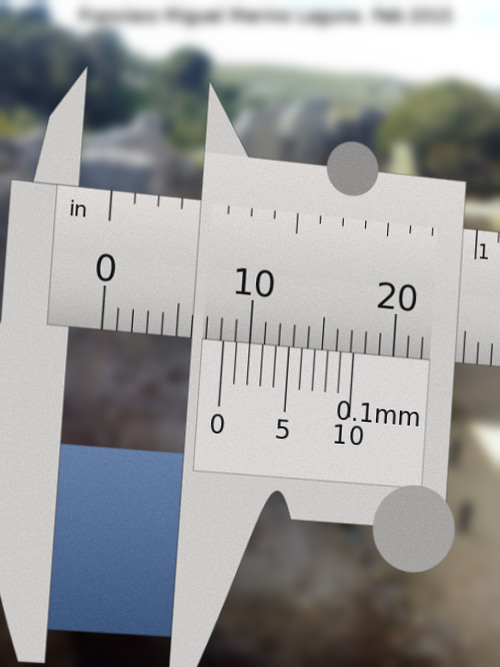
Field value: 8.2mm
